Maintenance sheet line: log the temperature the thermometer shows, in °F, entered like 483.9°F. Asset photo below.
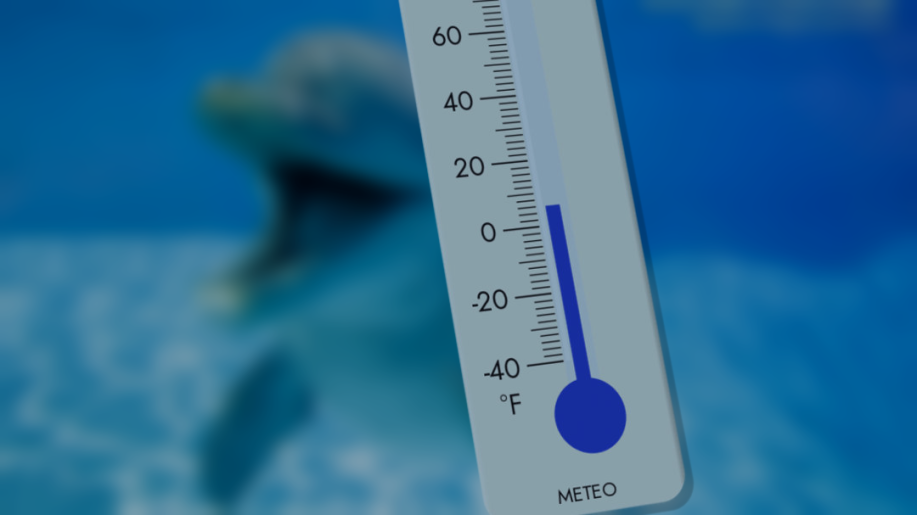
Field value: 6°F
